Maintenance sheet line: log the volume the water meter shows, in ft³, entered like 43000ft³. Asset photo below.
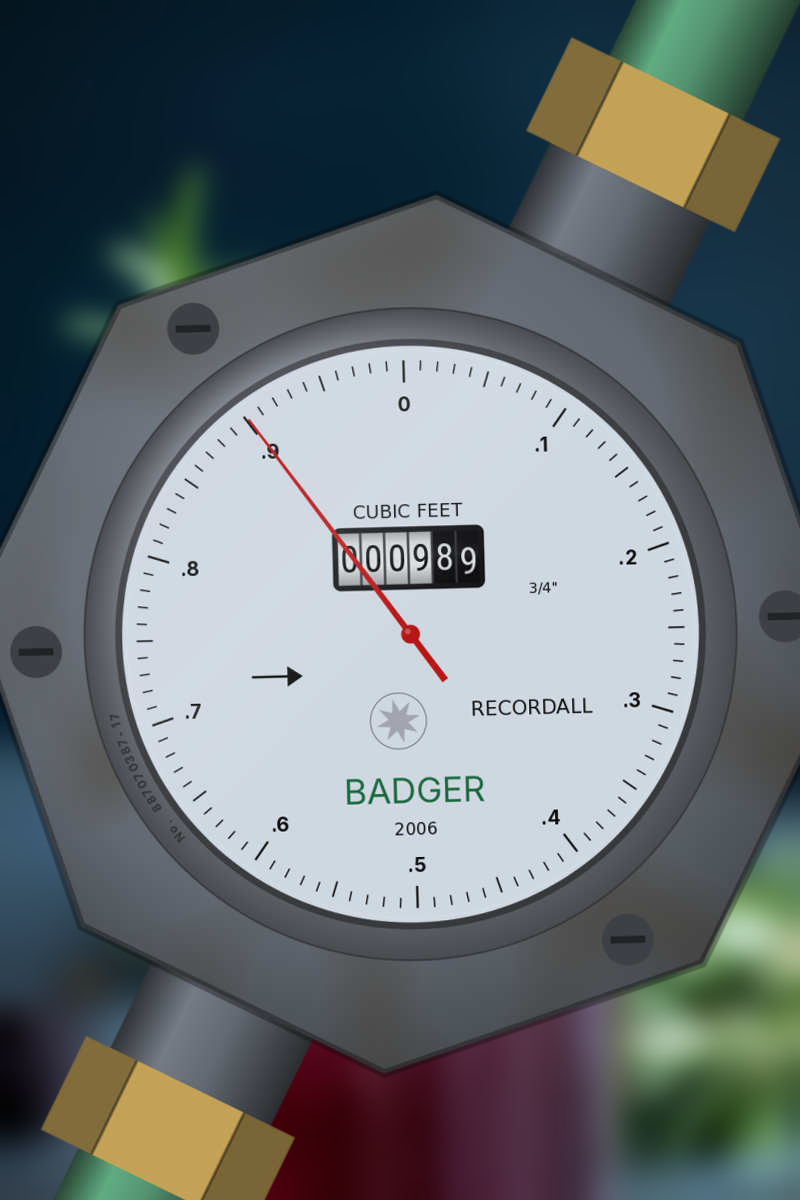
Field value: 988.90ft³
